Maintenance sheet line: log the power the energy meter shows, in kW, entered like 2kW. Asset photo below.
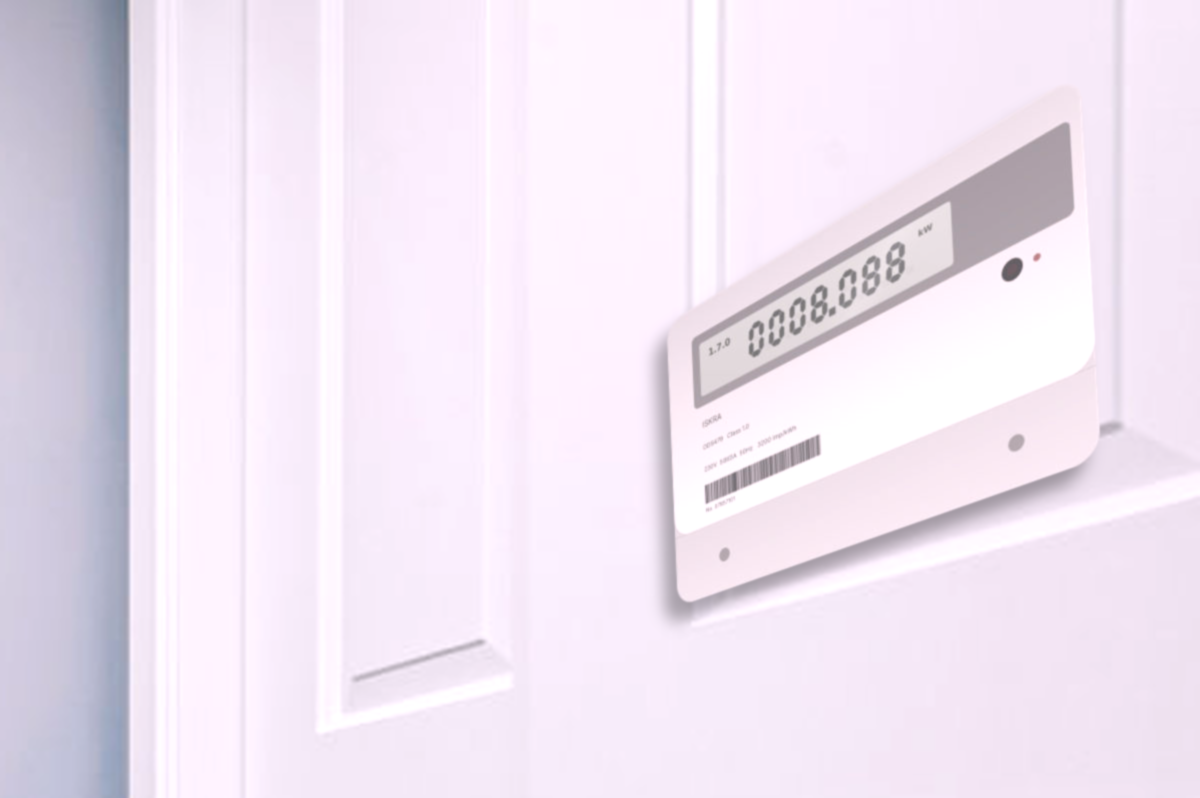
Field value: 8.088kW
